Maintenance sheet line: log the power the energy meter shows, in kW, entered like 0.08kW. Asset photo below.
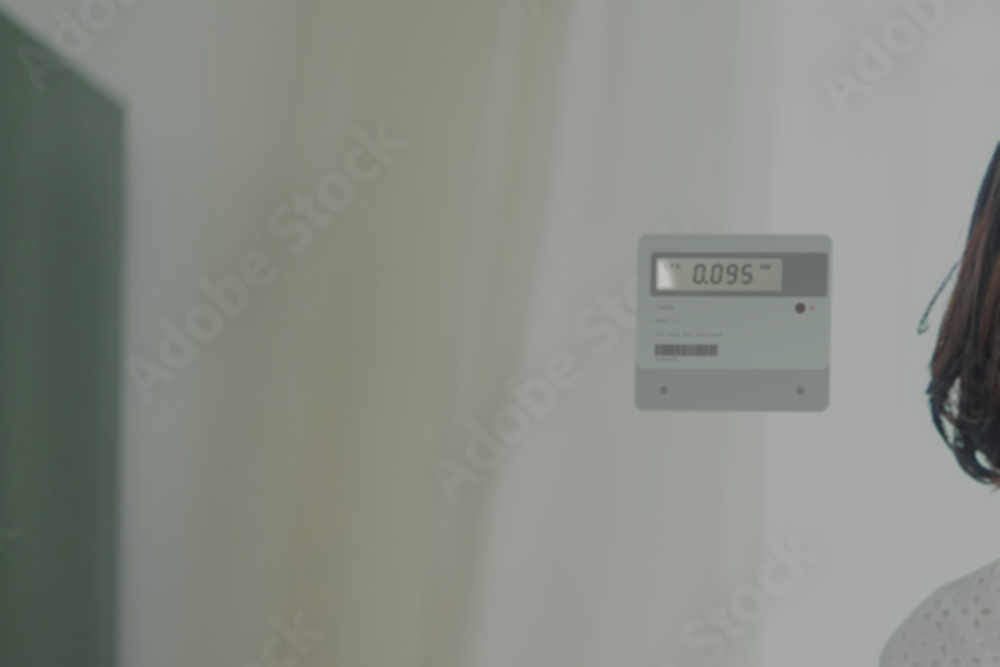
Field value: 0.095kW
